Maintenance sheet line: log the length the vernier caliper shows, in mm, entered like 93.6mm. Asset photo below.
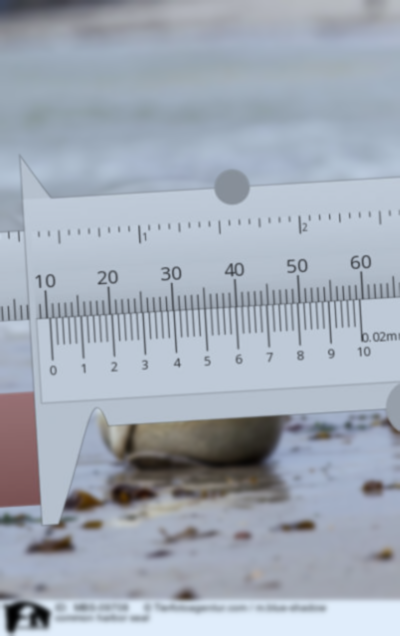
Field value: 10.5mm
